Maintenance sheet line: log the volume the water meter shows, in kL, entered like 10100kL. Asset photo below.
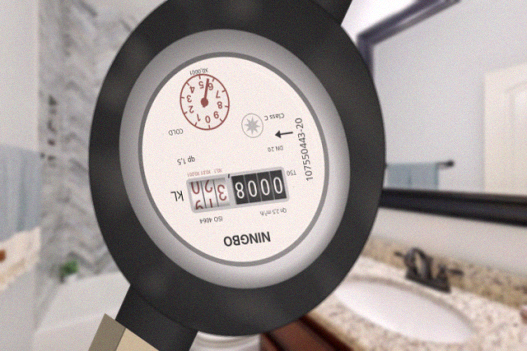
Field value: 8.3195kL
